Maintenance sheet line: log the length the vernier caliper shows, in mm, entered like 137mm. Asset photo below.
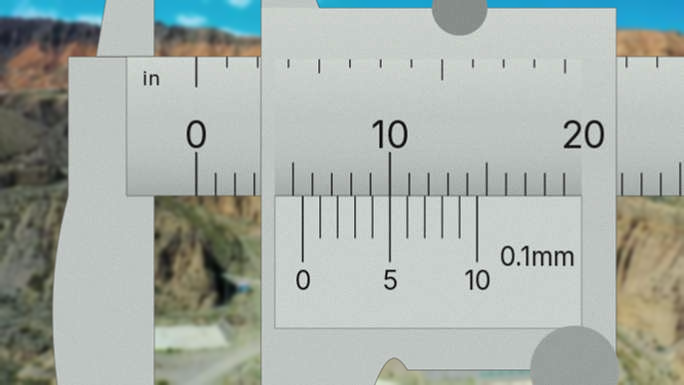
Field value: 5.5mm
